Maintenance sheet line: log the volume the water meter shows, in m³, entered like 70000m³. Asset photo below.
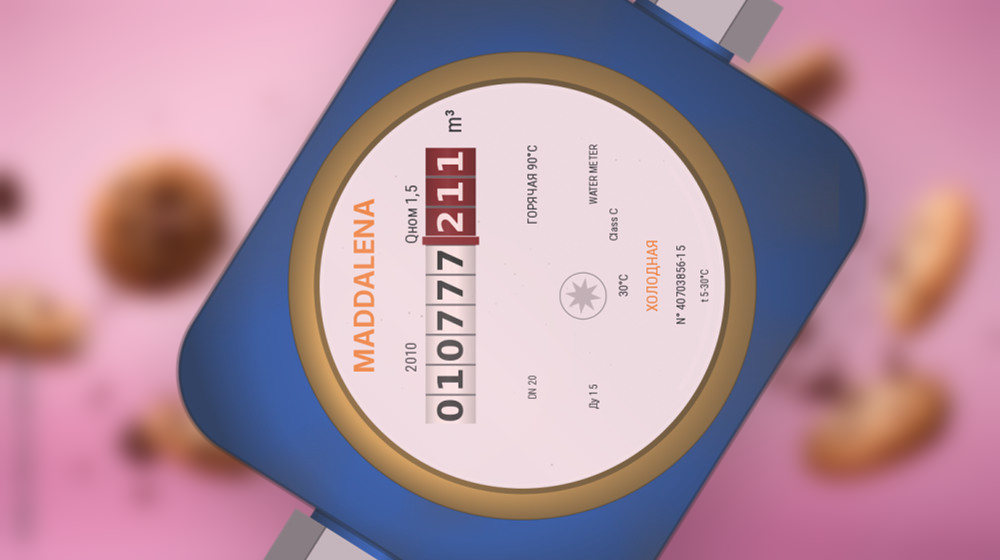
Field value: 10777.211m³
